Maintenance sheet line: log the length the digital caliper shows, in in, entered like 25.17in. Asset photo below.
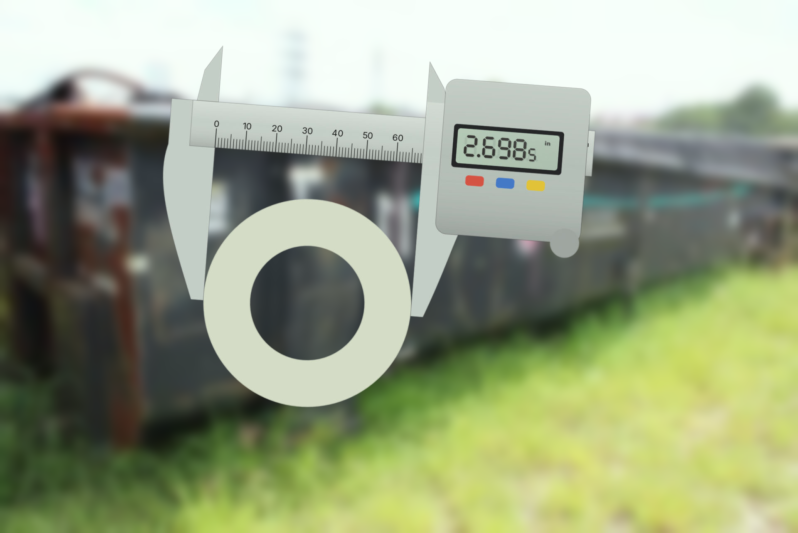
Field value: 2.6985in
